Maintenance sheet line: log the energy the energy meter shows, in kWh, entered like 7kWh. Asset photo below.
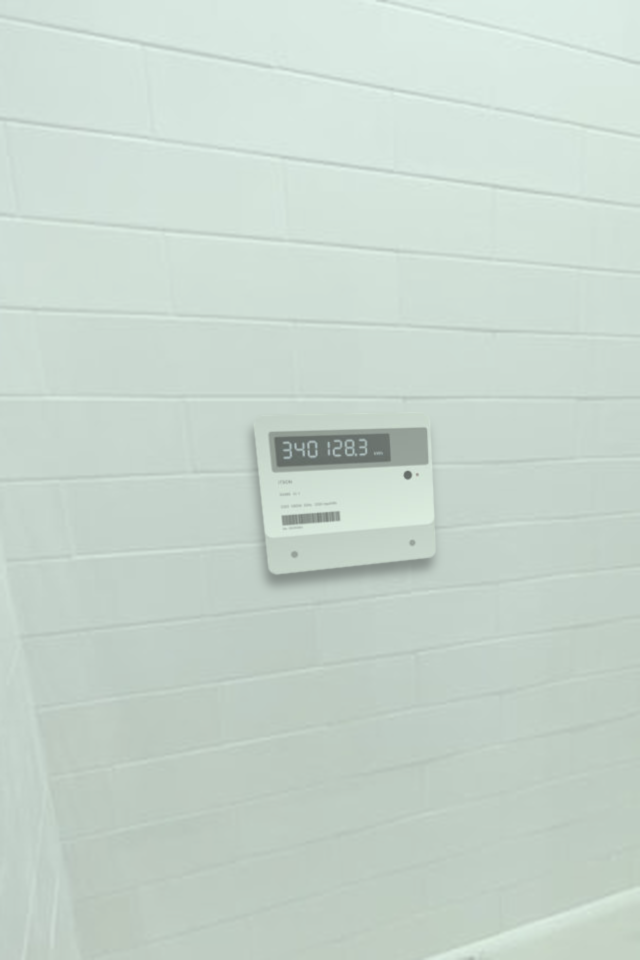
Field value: 340128.3kWh
